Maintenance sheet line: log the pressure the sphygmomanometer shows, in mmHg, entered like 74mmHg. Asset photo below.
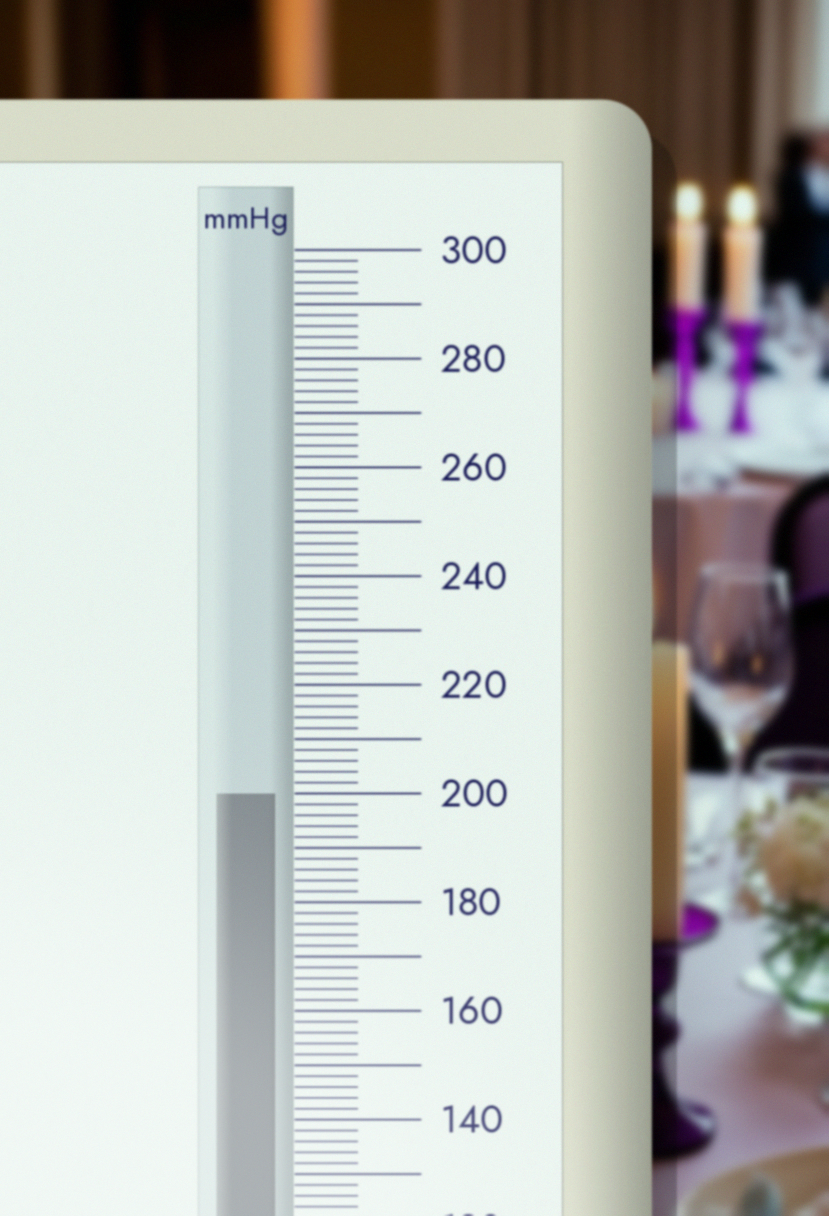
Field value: 200mmHg
